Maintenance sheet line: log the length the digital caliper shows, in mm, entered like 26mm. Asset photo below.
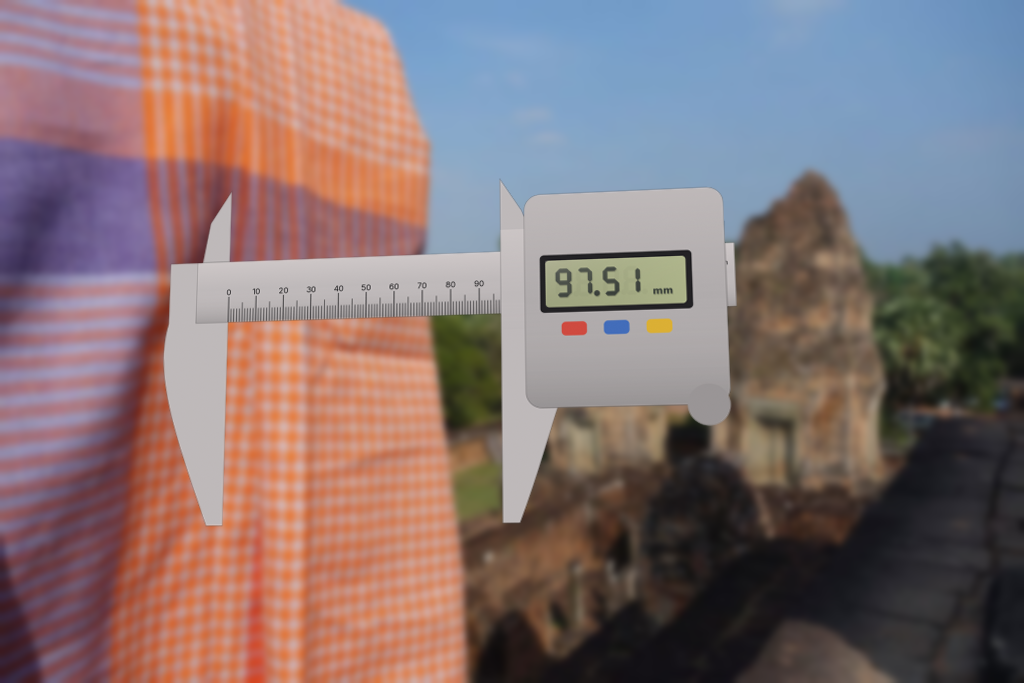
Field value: 97.51mm
